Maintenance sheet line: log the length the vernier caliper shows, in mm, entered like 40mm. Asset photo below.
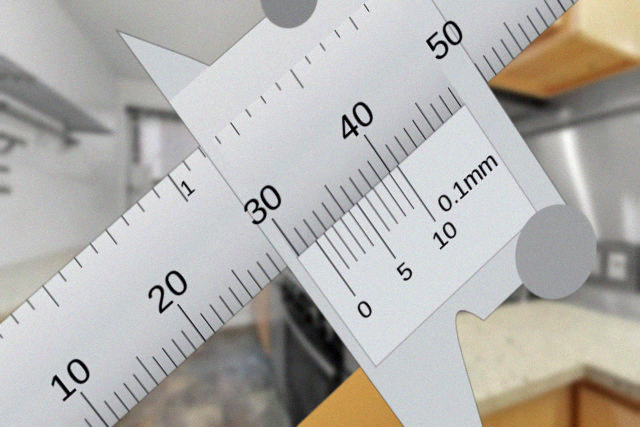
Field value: 31.8mm
